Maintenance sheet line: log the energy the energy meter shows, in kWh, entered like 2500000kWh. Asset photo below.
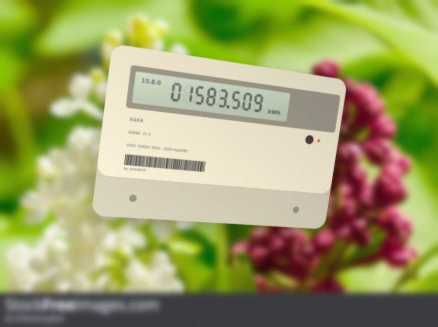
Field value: 1583.509kWh
